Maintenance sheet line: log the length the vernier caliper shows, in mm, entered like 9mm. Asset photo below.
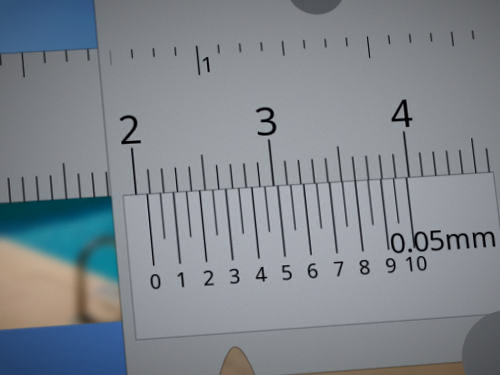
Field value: 20.8mm
